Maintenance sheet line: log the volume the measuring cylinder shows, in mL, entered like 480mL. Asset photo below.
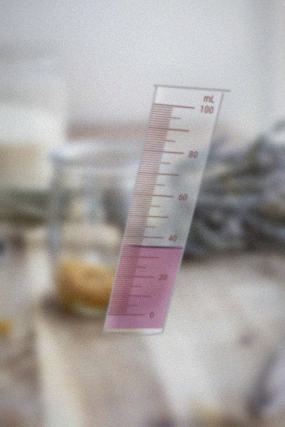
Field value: 35mL
